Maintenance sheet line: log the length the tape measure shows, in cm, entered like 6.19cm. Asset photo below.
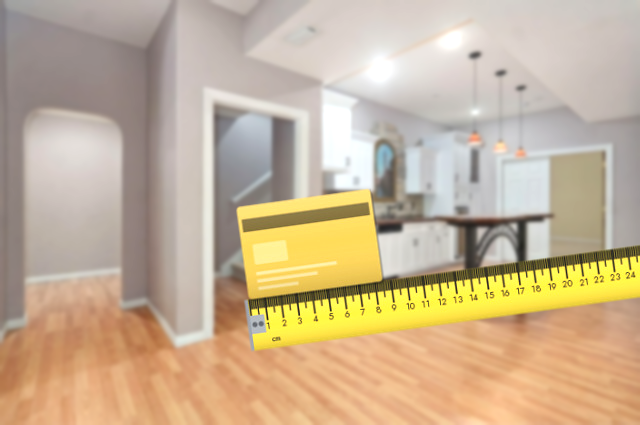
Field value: 8.5cm
